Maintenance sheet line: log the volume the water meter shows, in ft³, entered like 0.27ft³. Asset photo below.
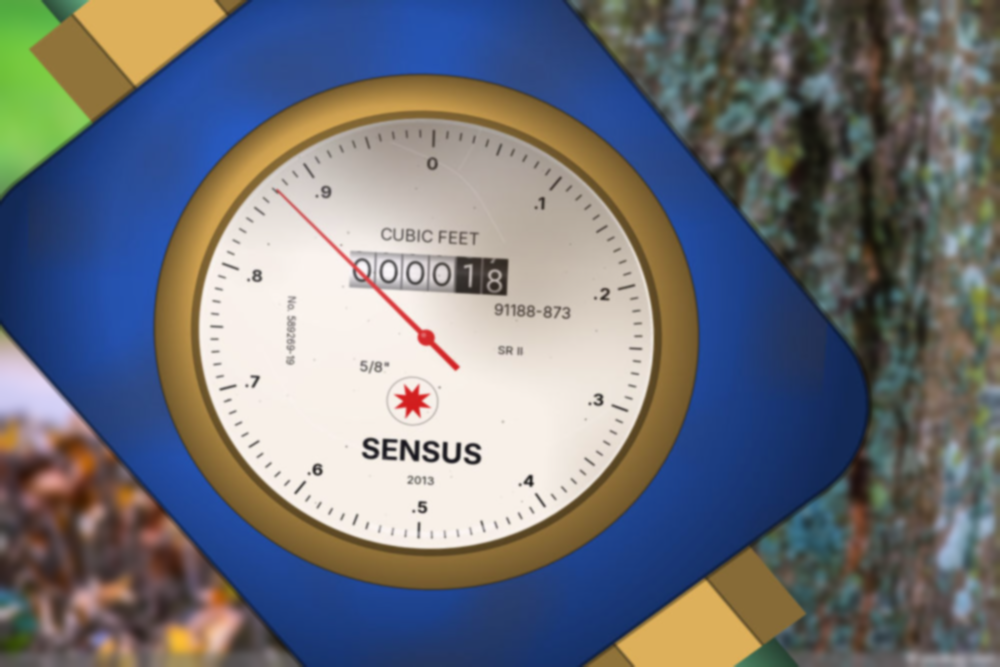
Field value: 17.87ft³
